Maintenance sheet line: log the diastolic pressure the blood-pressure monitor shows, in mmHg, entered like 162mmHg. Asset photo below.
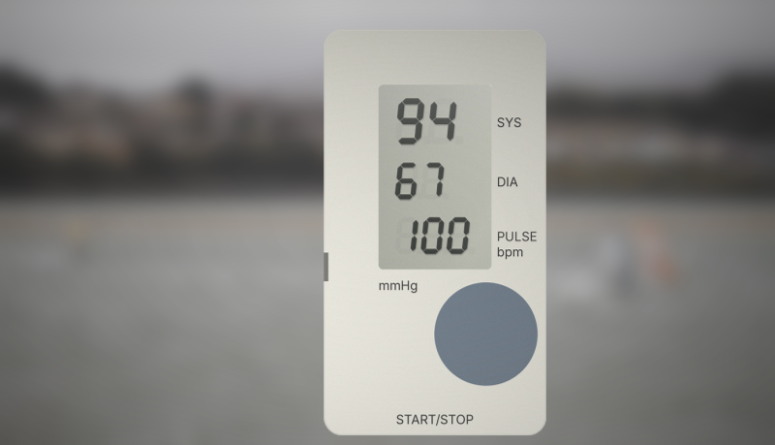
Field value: 67mmHg
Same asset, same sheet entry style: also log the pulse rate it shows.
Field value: 100bpm
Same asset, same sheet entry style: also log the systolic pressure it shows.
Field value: 94mmHg
